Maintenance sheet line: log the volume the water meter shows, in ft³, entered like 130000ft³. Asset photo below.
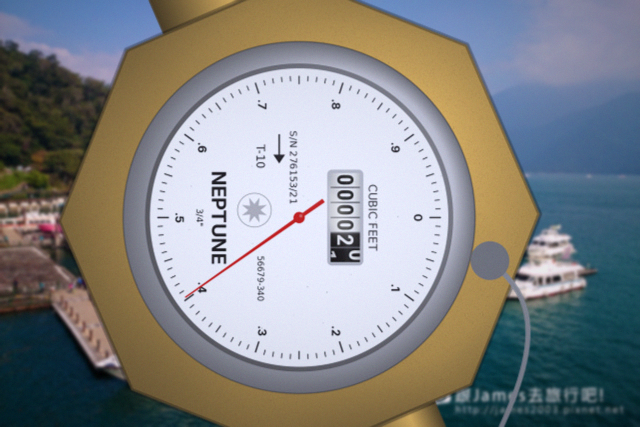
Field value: 20.40ft³
